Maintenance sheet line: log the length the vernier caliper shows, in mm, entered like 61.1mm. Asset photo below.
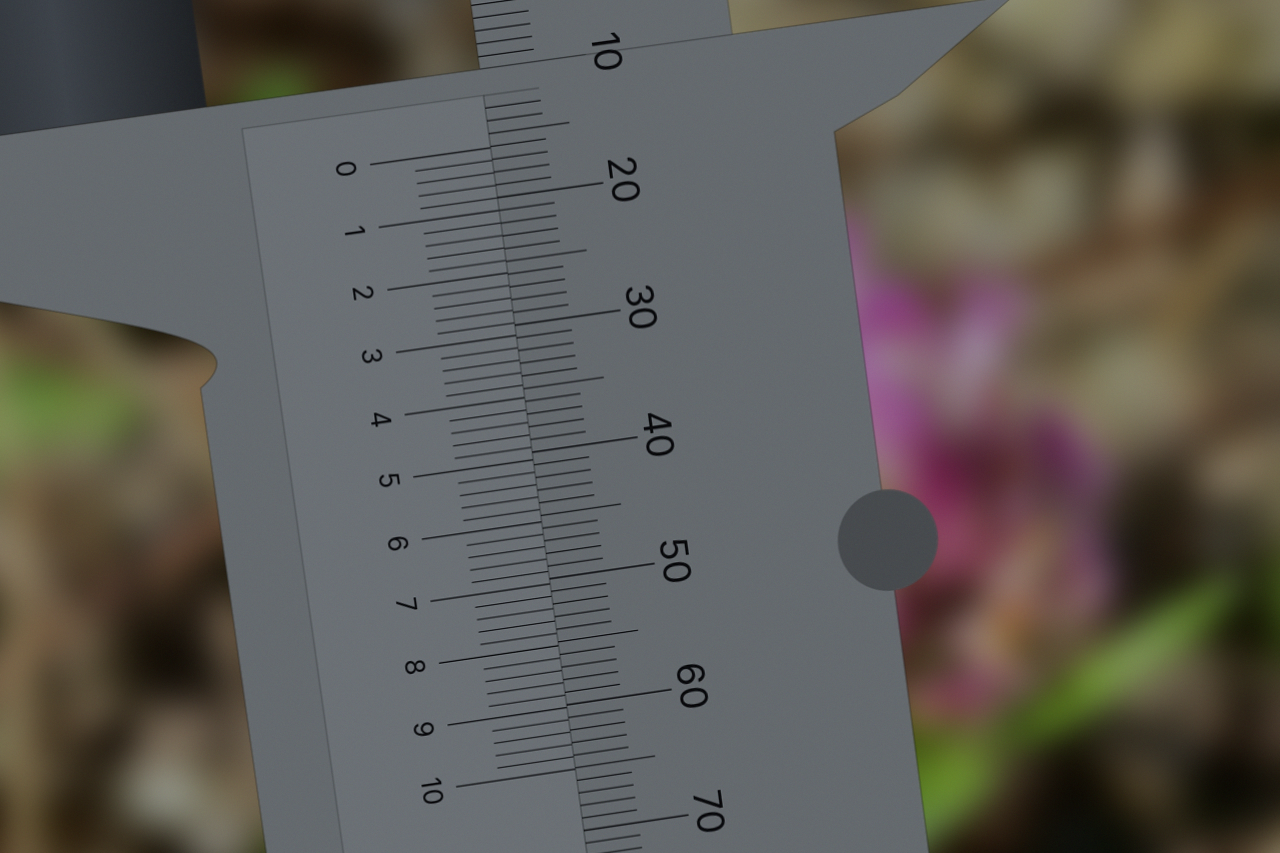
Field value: 16.1mm
